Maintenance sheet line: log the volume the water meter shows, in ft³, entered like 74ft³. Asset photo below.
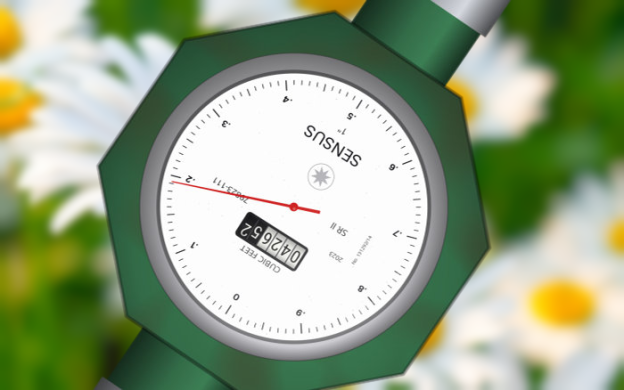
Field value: 42652.19ft³
